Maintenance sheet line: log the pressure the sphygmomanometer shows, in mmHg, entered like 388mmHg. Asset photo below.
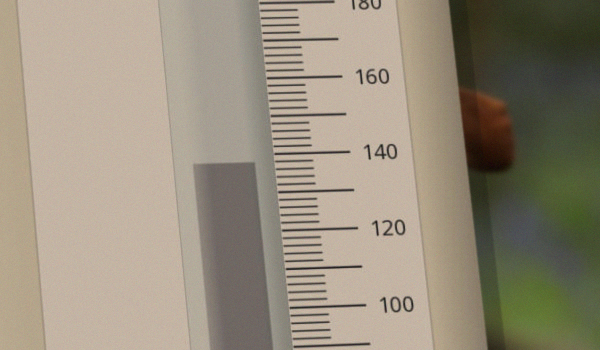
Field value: 138mmHg
